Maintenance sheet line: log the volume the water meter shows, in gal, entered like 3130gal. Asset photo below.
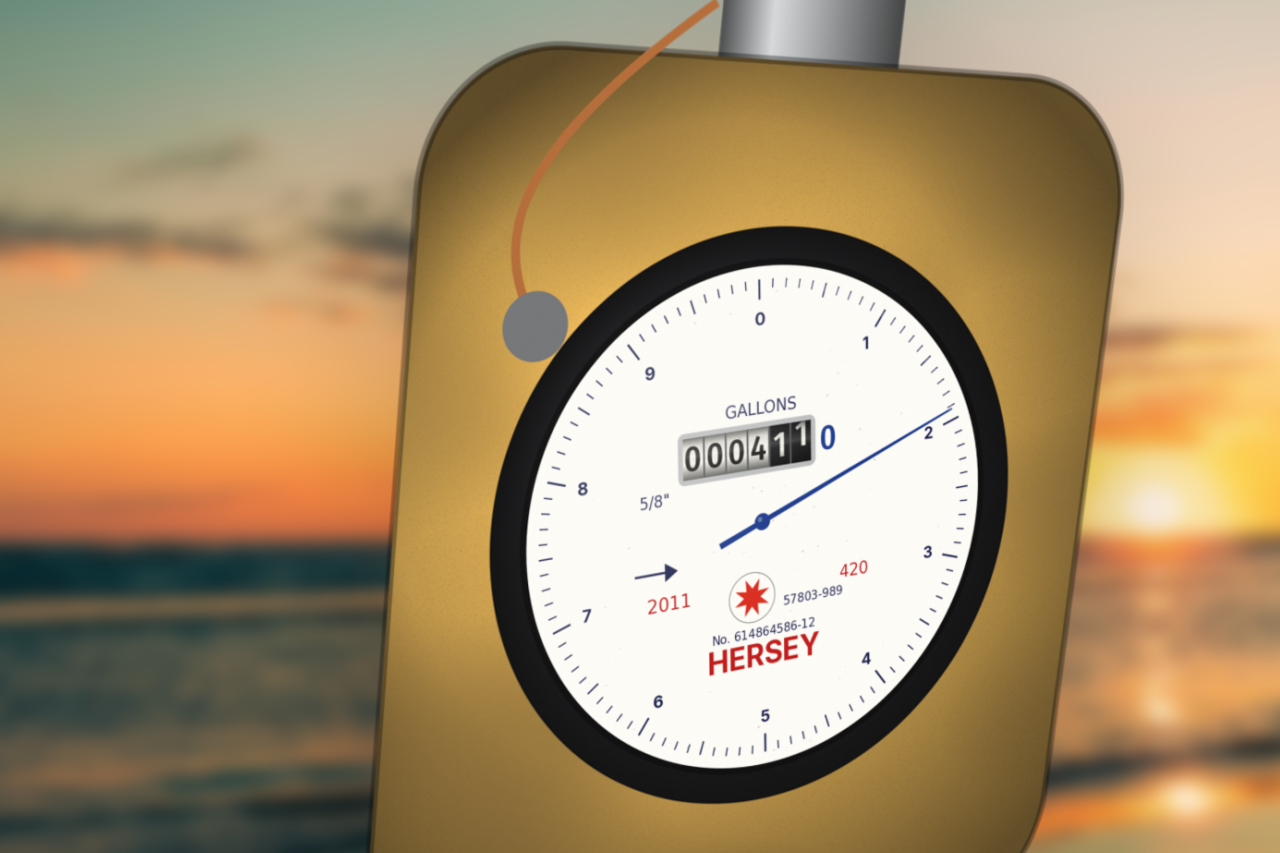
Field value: 4111.9gal
